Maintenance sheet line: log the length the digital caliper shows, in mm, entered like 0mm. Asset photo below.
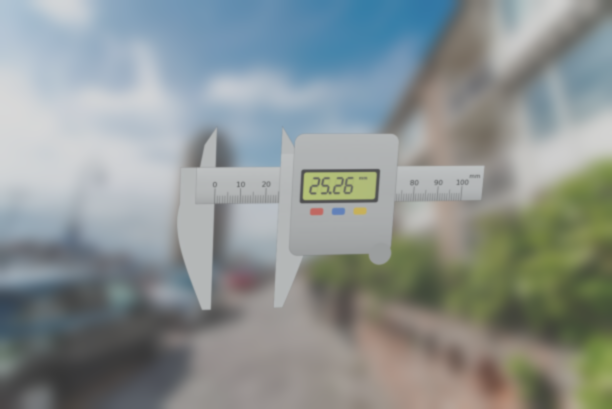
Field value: 25.26mm
